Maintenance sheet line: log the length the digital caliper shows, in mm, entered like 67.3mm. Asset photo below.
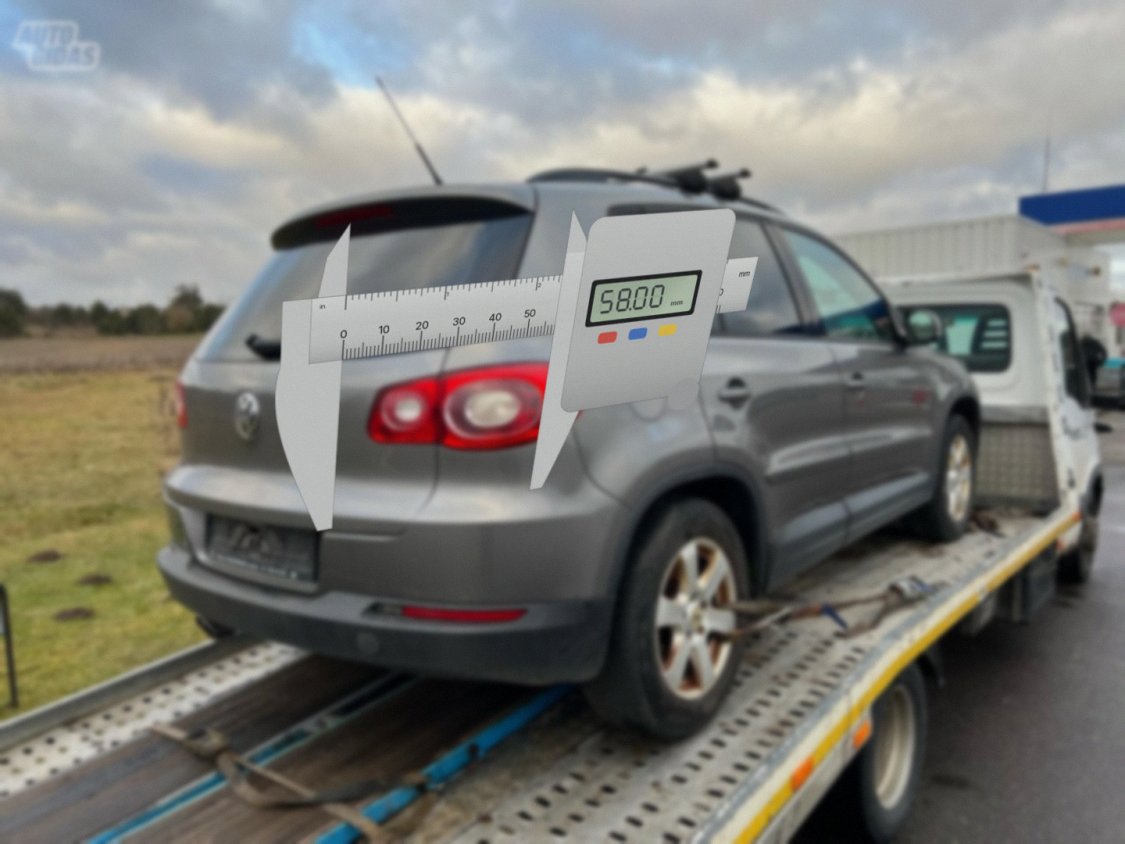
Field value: 58.00mm
